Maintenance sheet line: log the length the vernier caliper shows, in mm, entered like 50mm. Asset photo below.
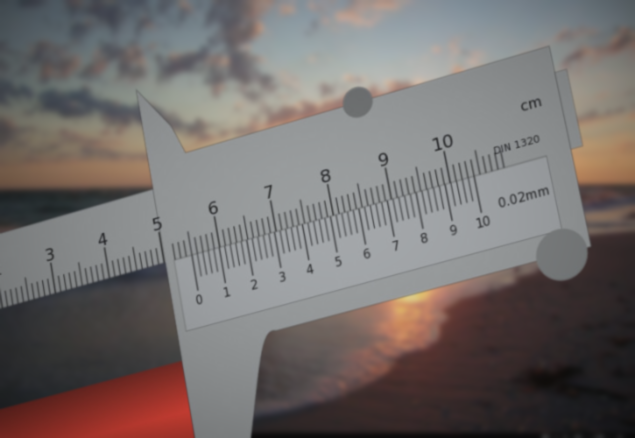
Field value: 55.0mm
